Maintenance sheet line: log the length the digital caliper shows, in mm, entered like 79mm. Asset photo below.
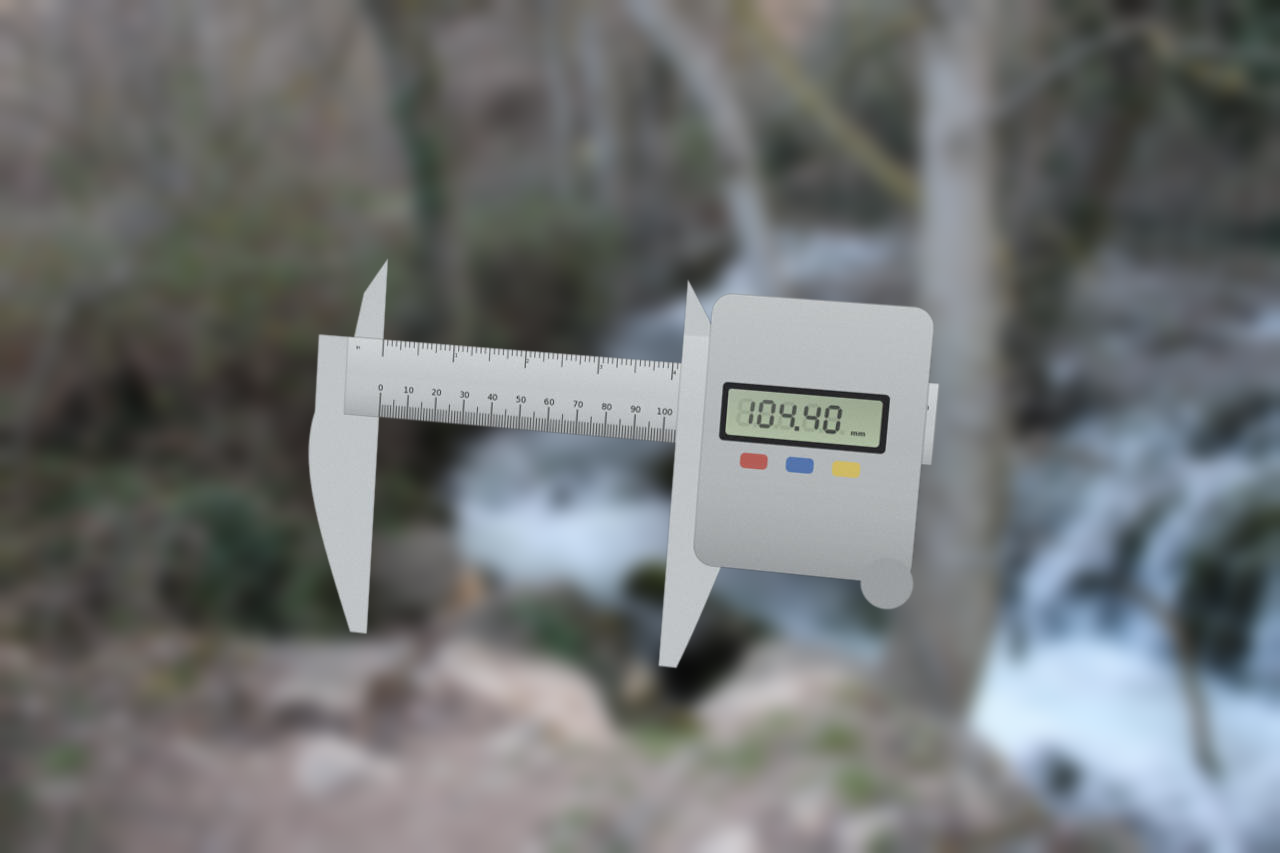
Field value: 104.40mm
